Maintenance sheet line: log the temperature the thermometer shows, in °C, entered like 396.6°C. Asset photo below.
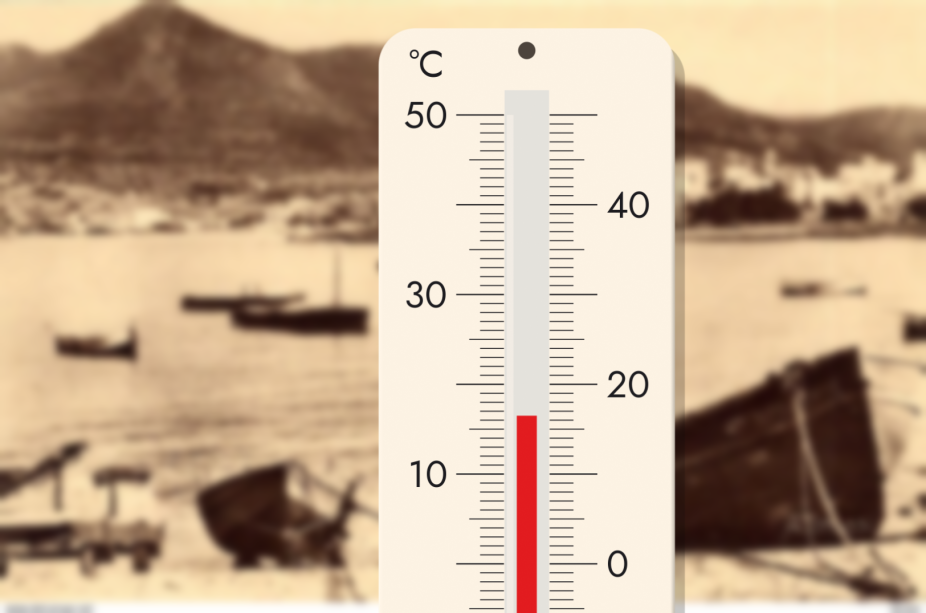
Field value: 16.5°C
